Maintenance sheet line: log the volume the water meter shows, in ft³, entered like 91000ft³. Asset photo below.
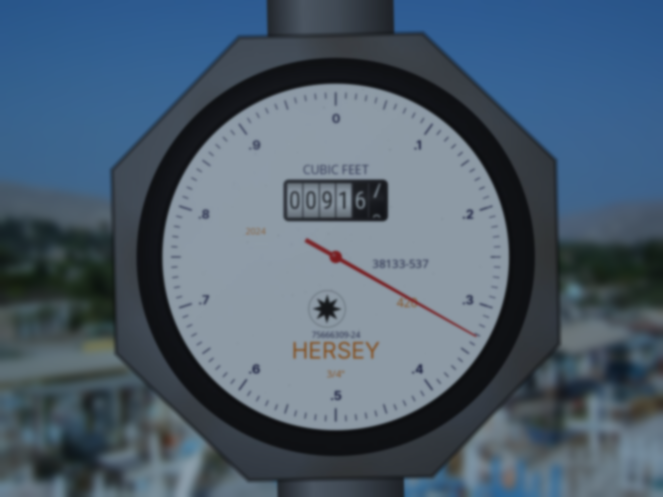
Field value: 9167.33ft³
